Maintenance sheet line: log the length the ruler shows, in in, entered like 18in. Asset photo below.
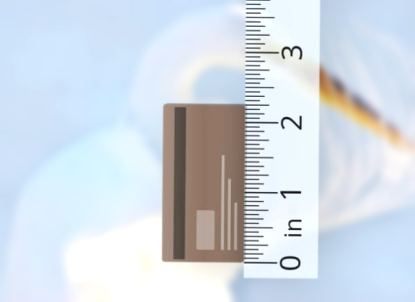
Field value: 2.25in
